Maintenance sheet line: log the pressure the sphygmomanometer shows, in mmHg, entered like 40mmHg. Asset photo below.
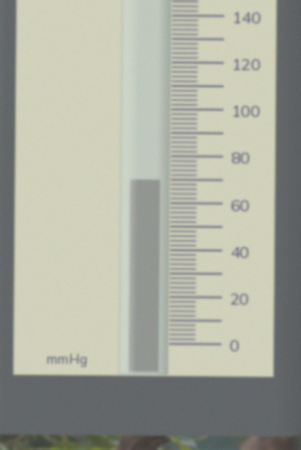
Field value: 70mmHg
